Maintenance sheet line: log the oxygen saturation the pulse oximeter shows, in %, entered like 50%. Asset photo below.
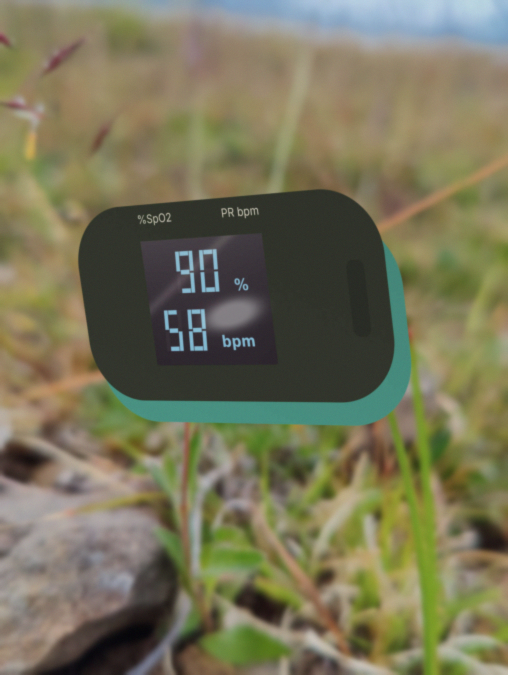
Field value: 90%
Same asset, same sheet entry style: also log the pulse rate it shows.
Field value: 58bpm
